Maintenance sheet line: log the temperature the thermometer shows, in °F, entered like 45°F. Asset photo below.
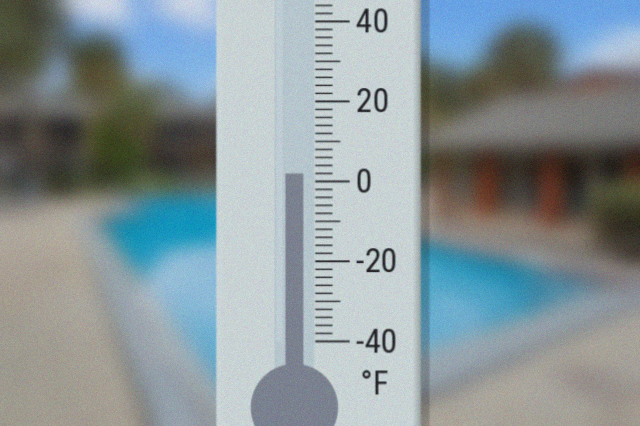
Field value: 2°F
